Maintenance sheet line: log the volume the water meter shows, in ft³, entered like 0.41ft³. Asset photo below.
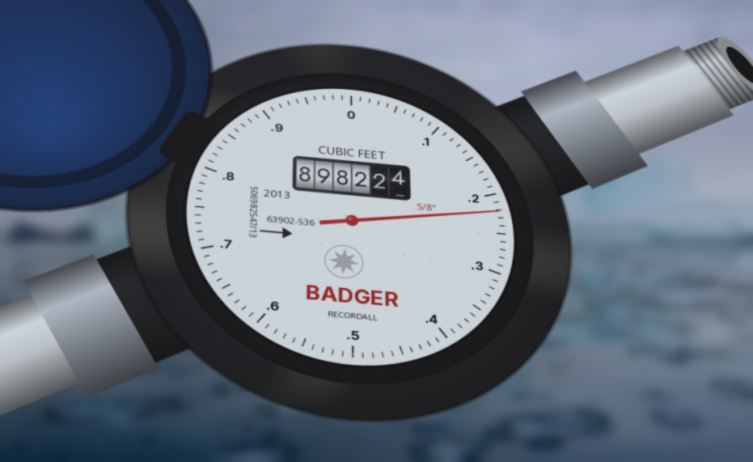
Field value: 898224.22ft³
